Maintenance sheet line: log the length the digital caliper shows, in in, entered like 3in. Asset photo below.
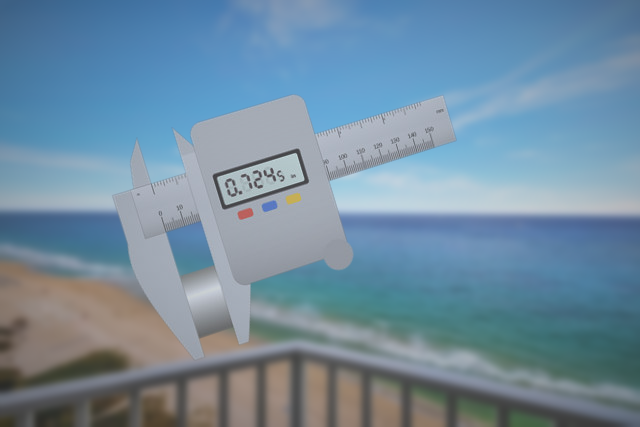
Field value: 0.7245in
